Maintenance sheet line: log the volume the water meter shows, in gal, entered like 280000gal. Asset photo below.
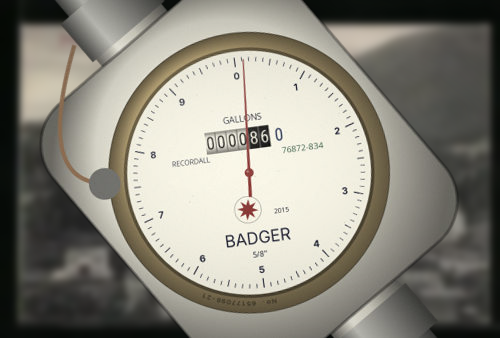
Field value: 860.1gal
